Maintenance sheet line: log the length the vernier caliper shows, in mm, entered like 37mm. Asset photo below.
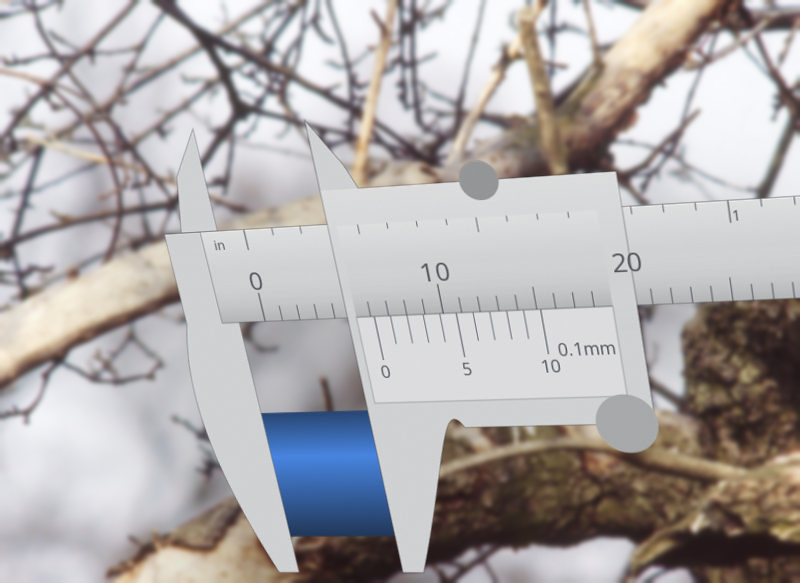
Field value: 6.2mm
